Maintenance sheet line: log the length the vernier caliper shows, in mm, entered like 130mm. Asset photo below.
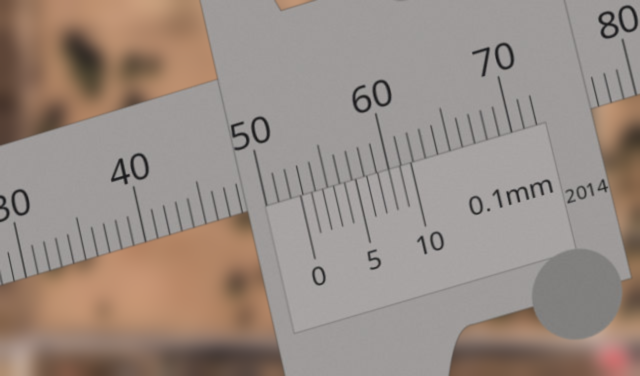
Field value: 52.8mm
